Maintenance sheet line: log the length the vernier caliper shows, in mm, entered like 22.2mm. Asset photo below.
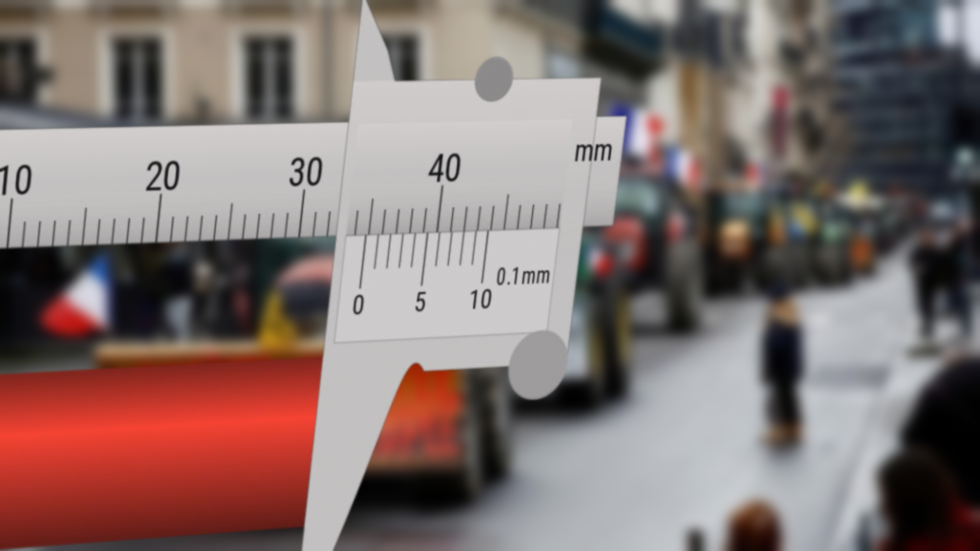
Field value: 34.8mm
